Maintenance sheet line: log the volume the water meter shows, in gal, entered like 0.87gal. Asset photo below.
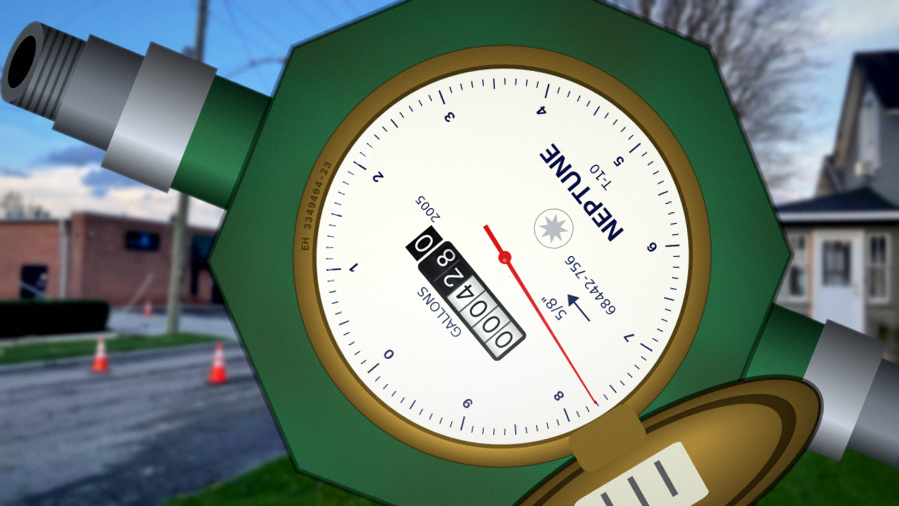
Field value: 4277.7gal
